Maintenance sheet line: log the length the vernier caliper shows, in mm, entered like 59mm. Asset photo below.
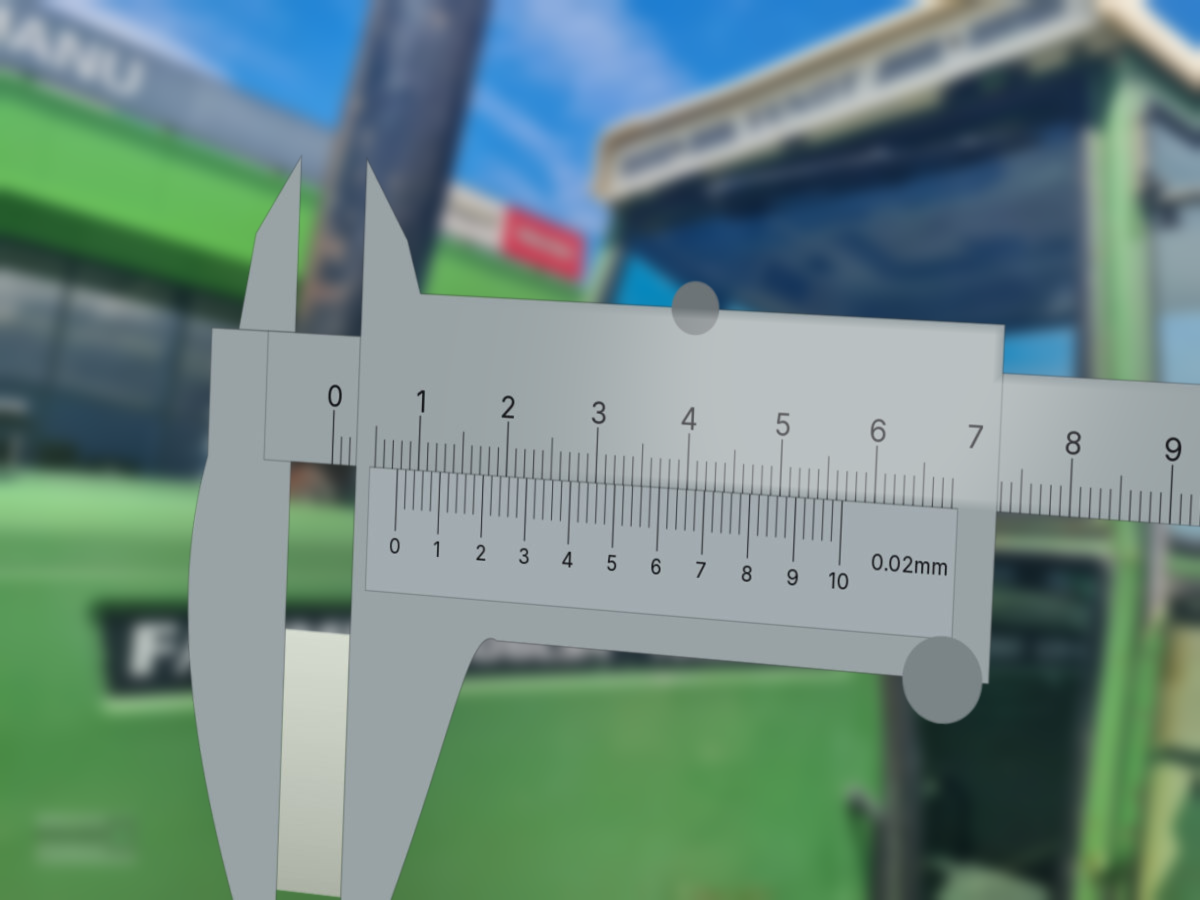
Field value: 7.6mm
